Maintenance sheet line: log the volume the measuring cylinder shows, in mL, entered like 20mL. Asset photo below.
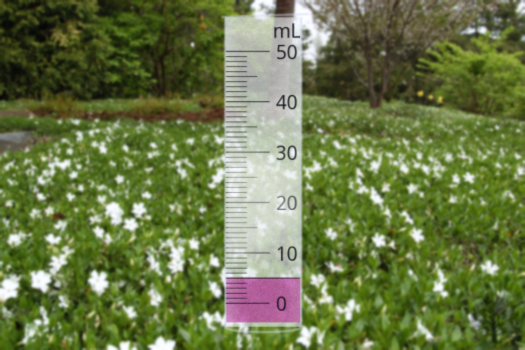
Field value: 5mL
